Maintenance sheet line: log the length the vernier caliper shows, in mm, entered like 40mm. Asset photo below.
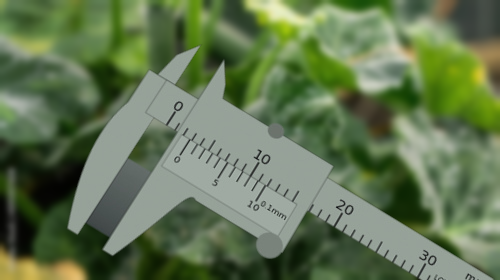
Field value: 2.8mm
